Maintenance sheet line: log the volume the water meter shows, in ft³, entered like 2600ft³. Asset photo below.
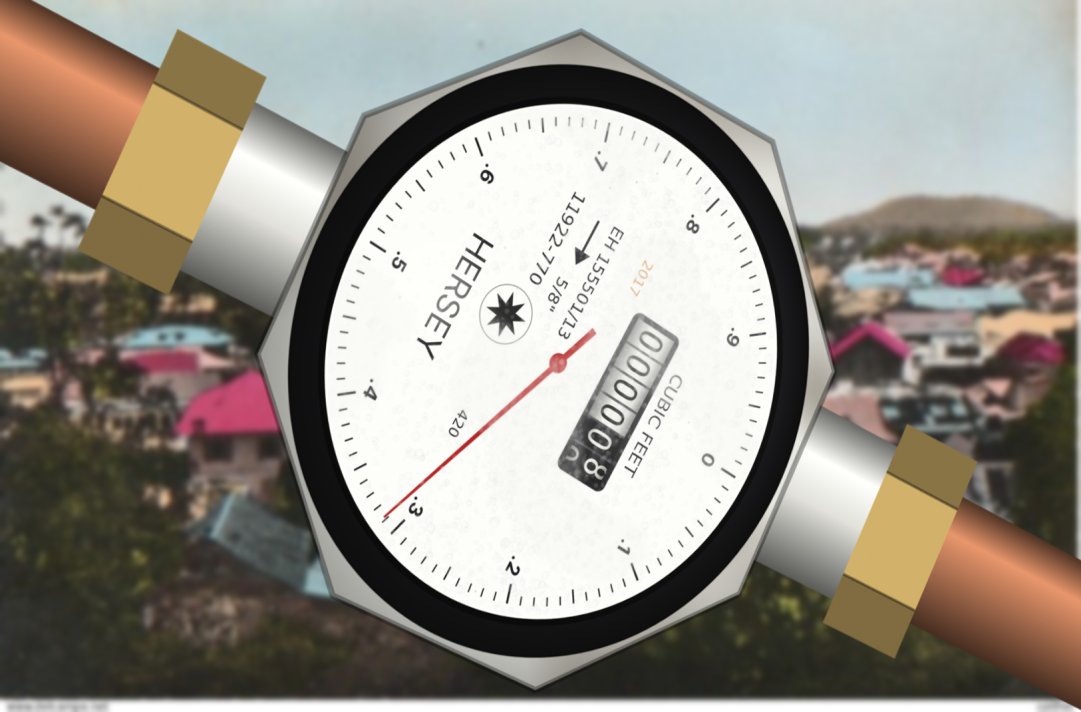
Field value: 8.31ft³
